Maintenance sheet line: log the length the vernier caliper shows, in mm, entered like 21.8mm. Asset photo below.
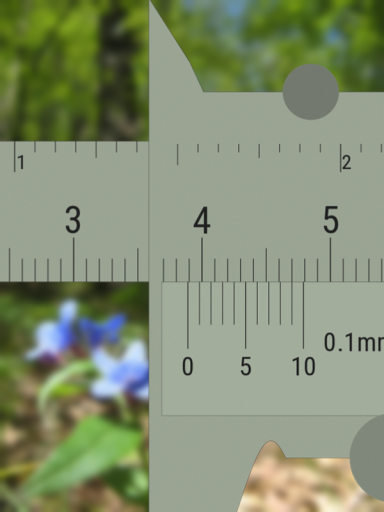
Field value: 38.9mm
